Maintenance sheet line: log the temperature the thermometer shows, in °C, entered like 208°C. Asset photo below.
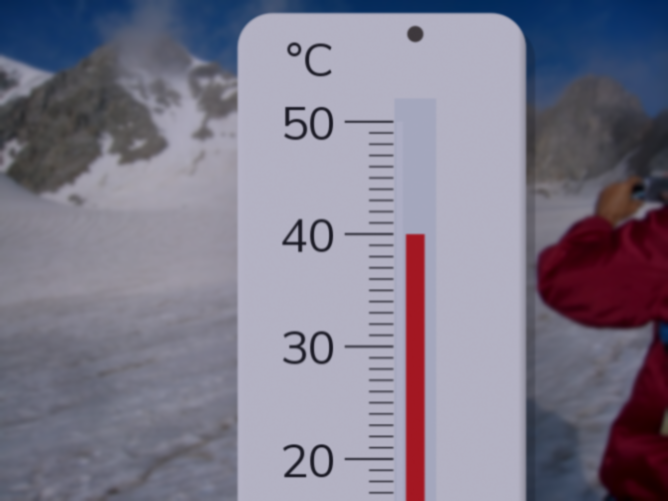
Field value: 40°C
